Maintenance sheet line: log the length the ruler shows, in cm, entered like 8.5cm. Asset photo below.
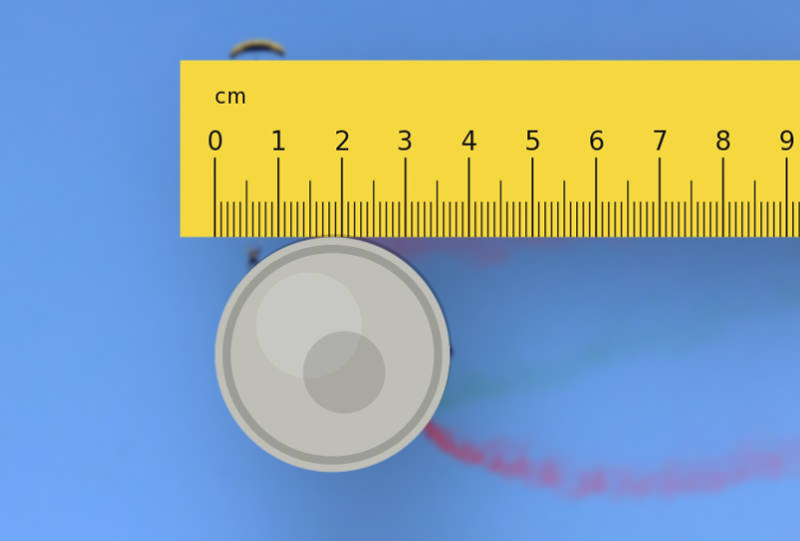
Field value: 3.7cm
